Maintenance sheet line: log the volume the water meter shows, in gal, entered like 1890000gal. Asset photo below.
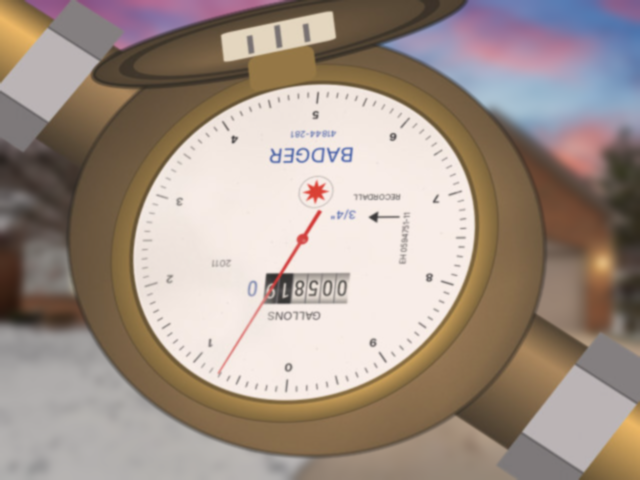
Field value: 58190.7gal
